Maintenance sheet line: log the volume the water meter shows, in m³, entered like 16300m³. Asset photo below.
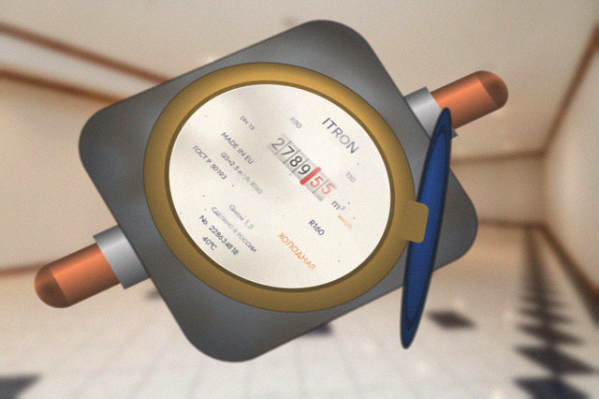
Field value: 2789.55m³
